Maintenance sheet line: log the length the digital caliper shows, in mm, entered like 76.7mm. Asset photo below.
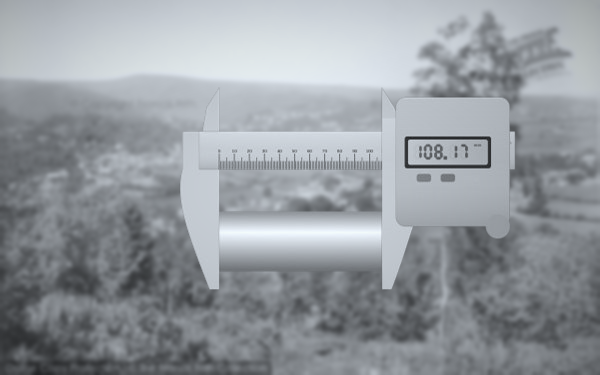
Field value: 108.17mm
